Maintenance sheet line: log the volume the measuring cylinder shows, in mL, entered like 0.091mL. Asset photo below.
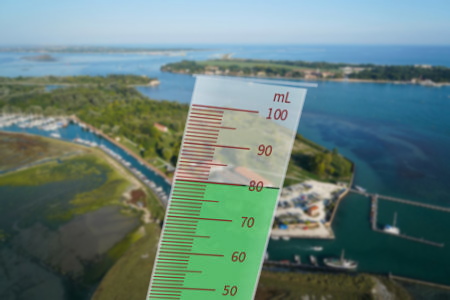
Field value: 80mL
